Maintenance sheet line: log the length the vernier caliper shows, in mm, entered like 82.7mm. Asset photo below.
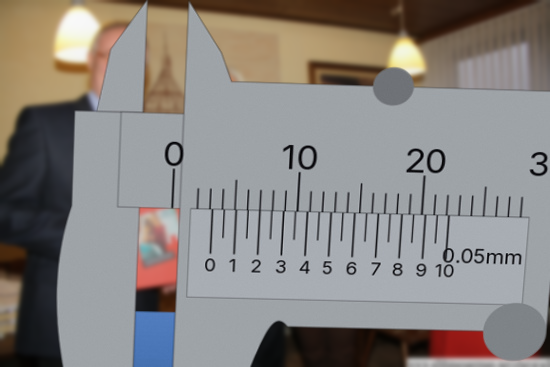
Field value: 3.2mm
